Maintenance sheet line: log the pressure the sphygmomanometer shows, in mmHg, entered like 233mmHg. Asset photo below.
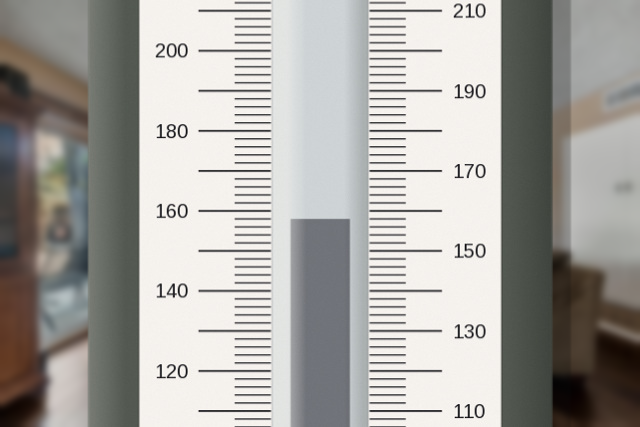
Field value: 158mmHg
